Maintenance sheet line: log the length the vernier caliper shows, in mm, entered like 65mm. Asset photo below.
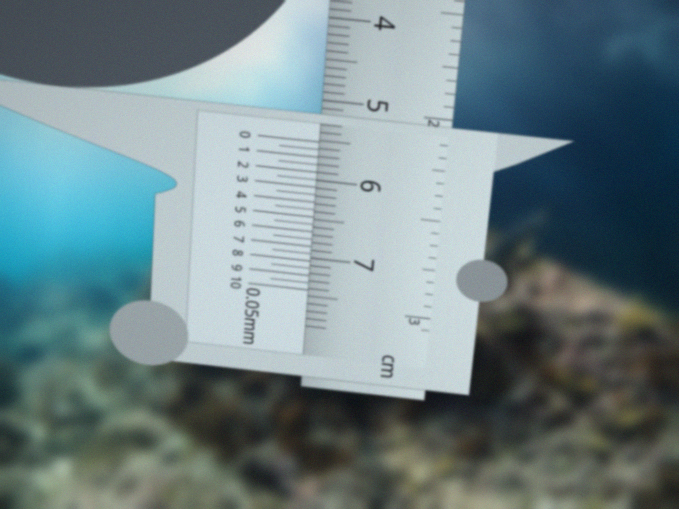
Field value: 55.2mm
